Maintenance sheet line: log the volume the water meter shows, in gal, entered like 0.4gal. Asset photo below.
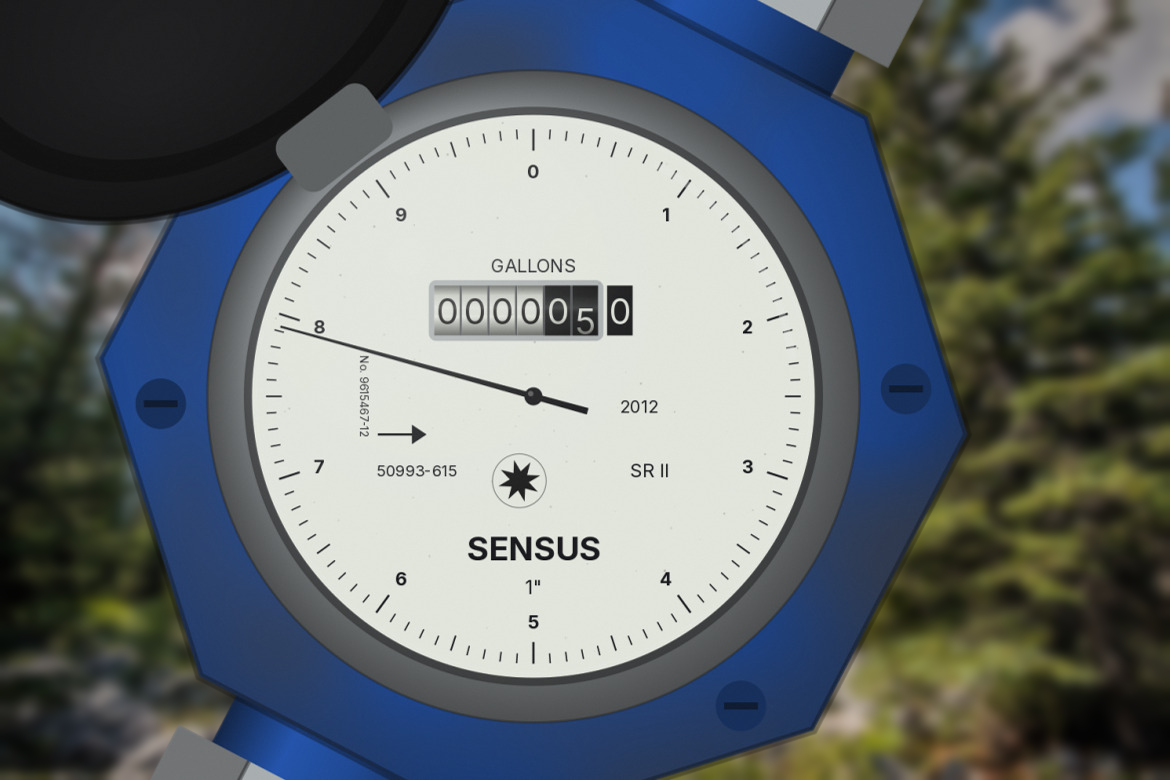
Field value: 47.9gal
